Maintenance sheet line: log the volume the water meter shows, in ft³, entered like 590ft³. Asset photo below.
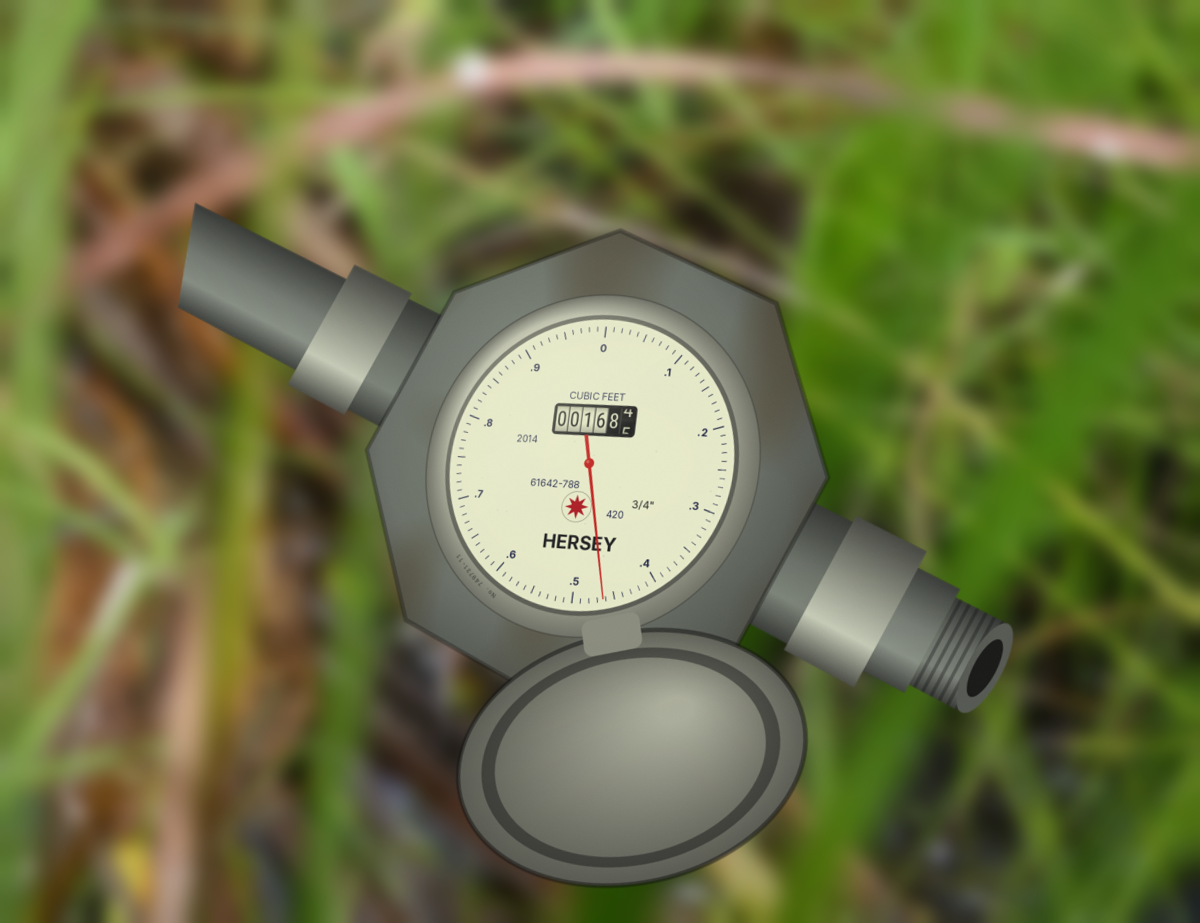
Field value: 1684.46ft³
